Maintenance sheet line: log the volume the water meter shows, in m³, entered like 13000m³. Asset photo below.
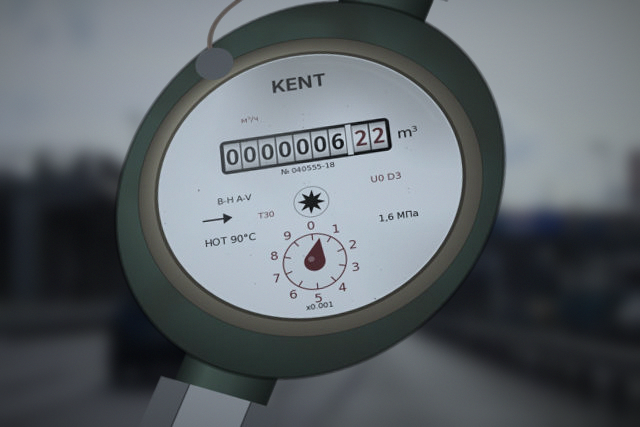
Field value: 6.220m³
